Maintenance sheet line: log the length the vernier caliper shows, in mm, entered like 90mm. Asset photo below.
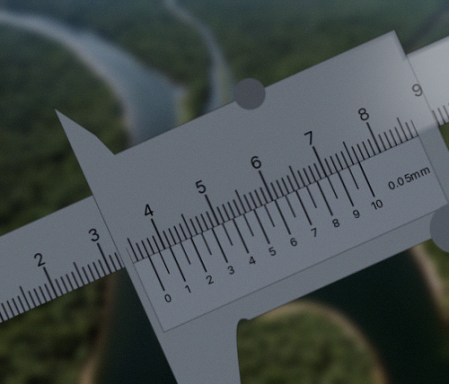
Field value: 37.0mm
